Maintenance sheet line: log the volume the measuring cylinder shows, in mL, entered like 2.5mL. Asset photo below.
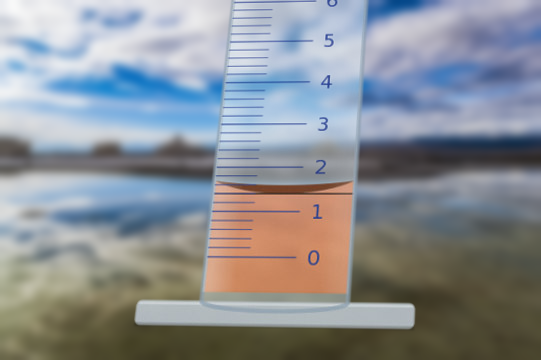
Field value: 1.4mL
